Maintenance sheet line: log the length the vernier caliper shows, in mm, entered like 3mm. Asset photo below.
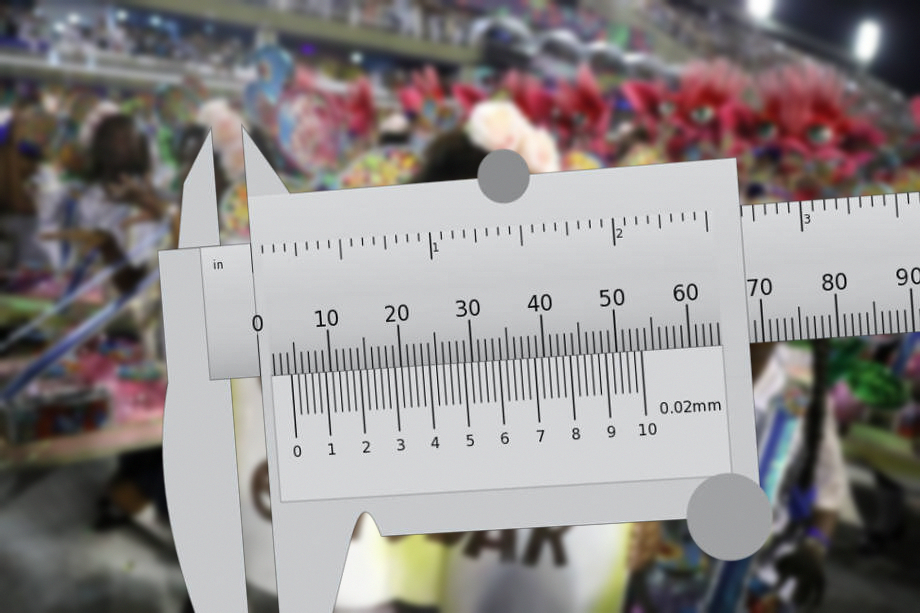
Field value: 4.4mm
